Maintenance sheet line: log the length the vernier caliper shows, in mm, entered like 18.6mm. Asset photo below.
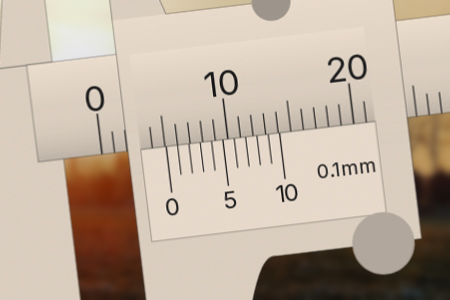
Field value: 5.1mm
